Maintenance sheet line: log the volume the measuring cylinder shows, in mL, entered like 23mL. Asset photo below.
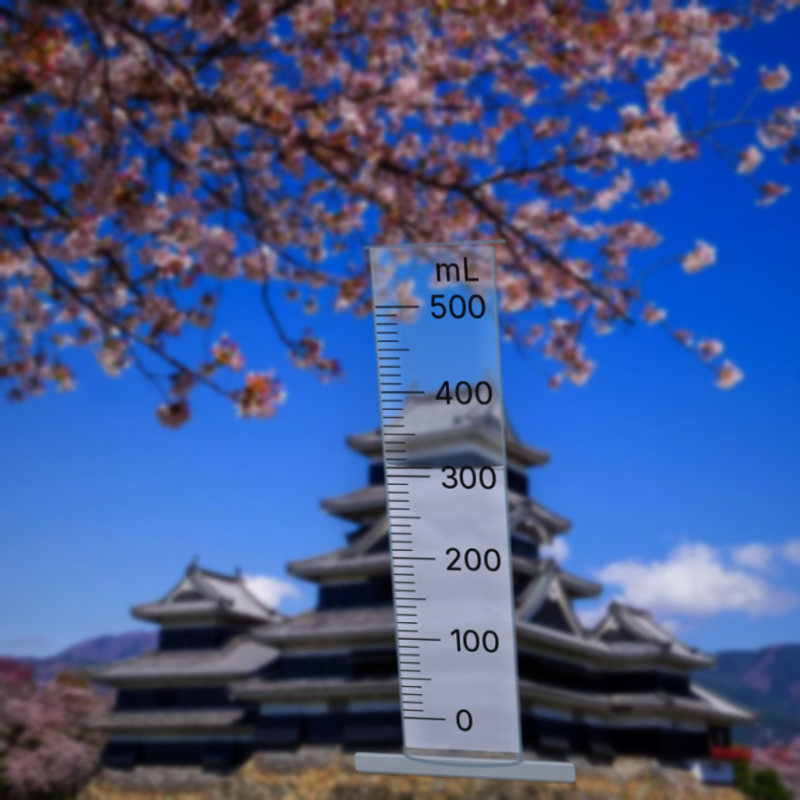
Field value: 310mL
